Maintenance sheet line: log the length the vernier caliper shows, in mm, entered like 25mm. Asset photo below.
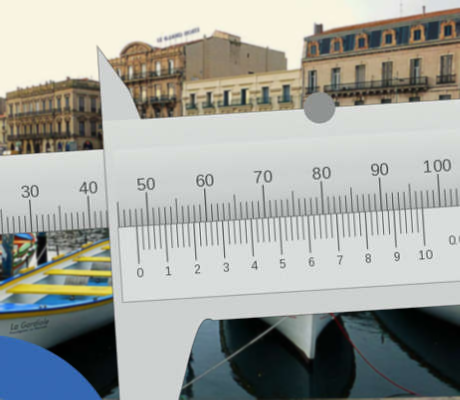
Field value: 48.0mm
